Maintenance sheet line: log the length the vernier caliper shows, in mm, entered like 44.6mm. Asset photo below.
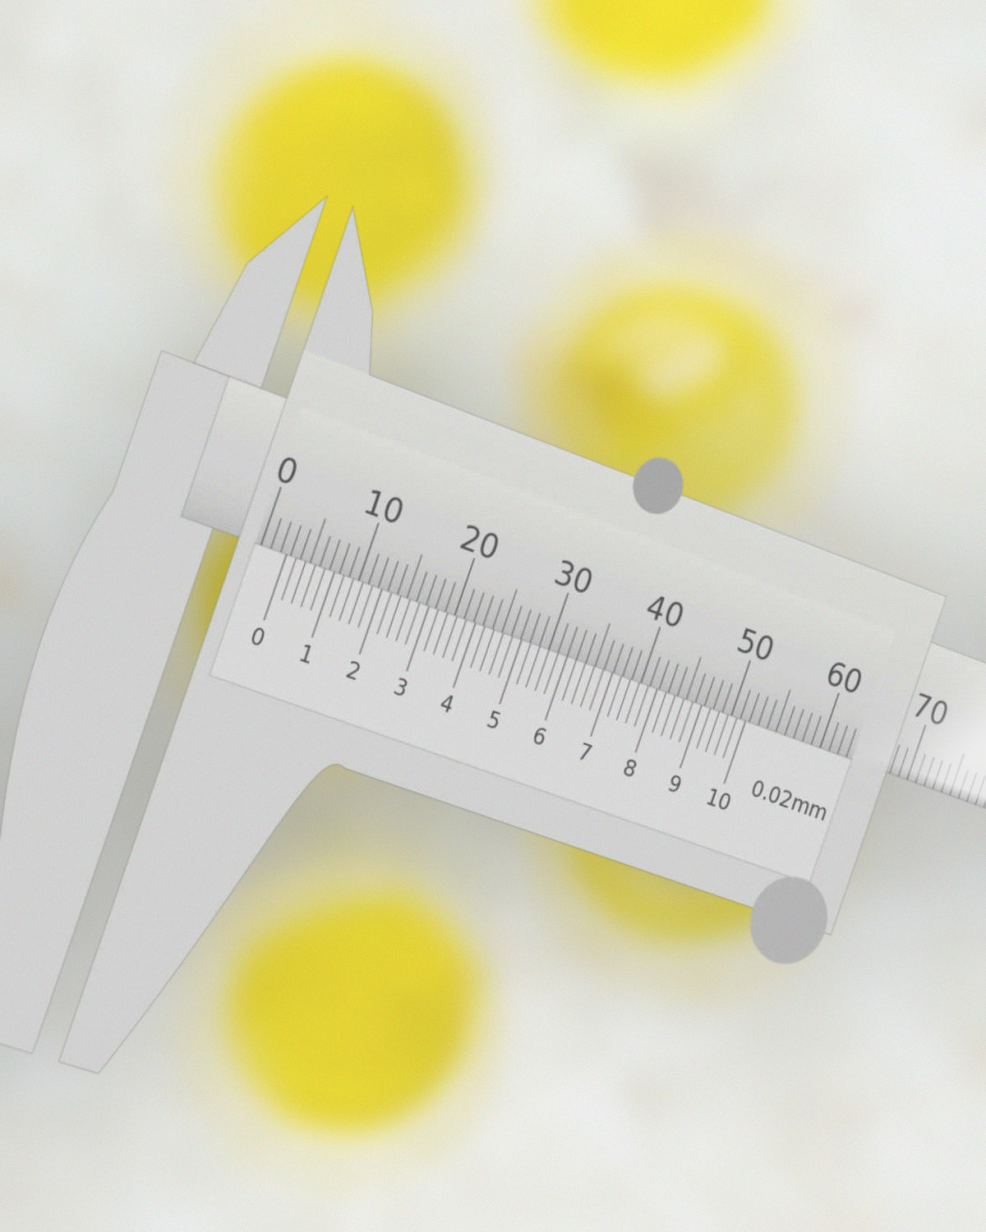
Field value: 2.6mm
